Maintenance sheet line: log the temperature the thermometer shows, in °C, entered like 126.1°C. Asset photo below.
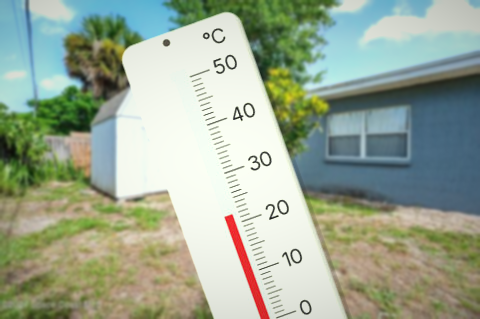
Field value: 22°C
